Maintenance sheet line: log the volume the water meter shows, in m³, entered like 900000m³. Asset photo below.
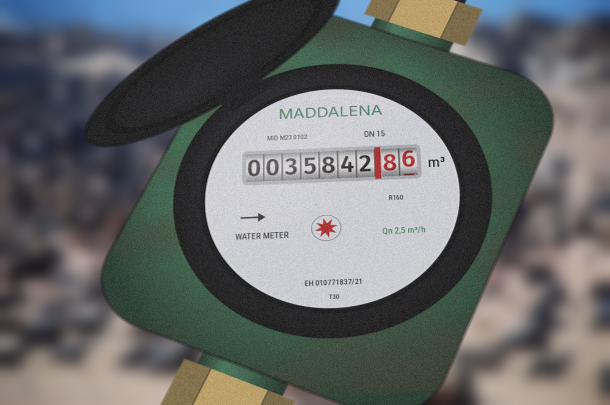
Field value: 35842.86m³
